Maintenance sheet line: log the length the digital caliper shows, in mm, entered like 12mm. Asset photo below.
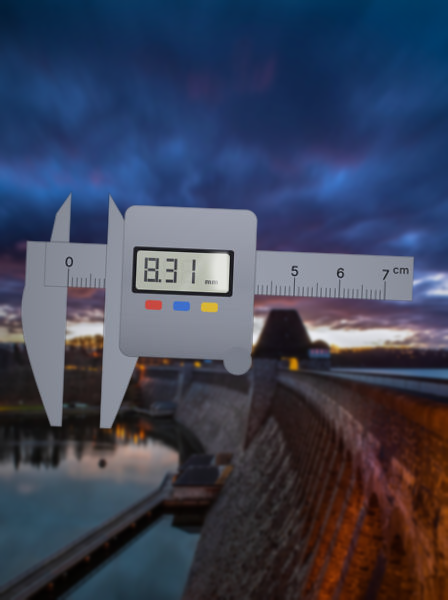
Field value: 8.31mm
